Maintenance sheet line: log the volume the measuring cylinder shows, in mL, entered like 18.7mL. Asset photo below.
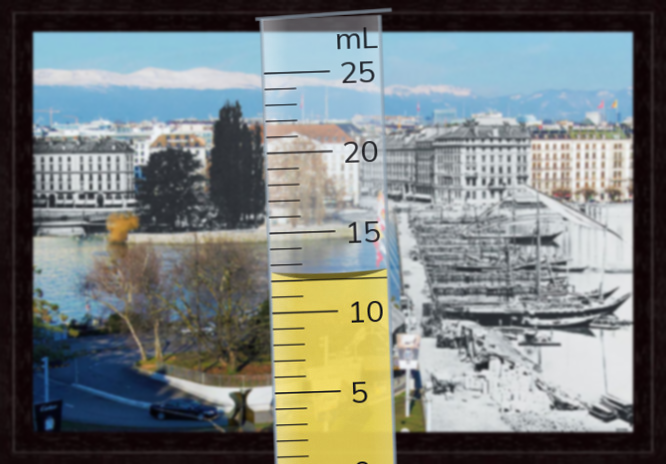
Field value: 12mL
